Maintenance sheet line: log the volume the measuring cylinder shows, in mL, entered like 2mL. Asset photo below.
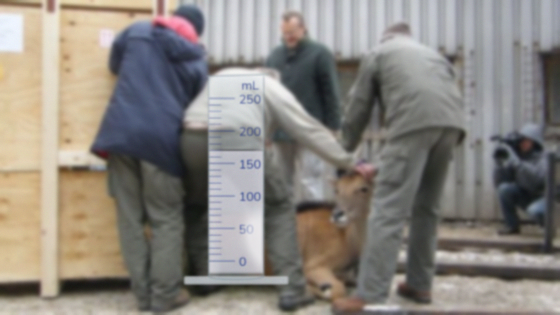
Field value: 170mL
